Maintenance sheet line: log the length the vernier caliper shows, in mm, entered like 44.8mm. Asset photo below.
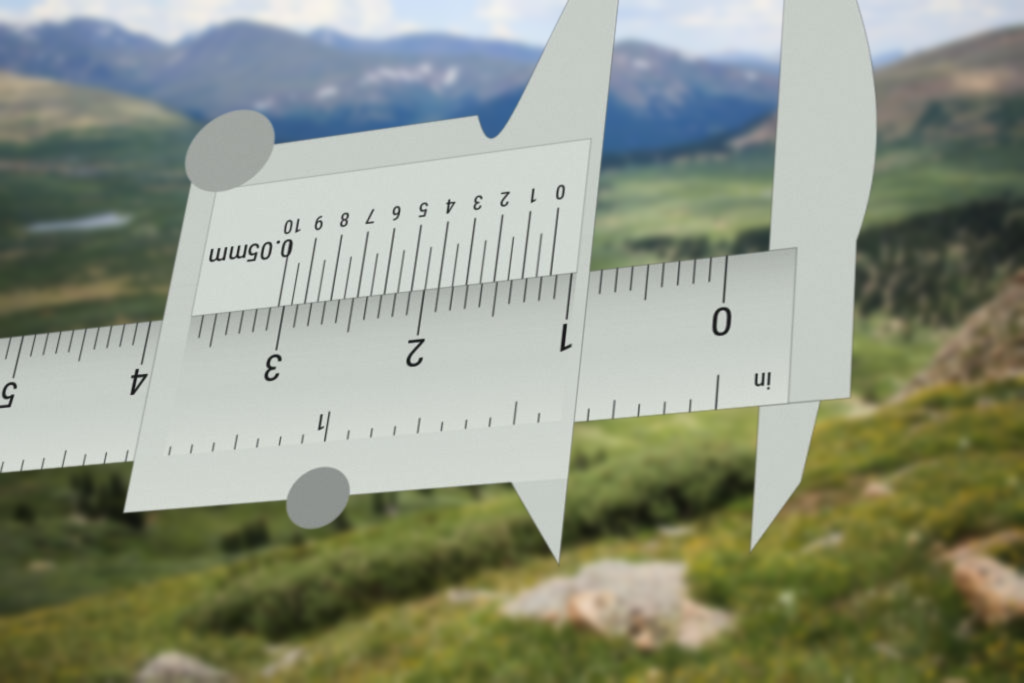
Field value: 11.4mm
